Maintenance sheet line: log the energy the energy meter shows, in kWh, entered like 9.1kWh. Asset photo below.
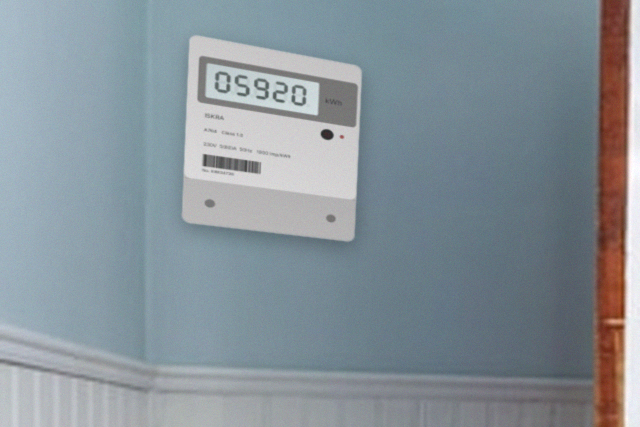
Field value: 5920kWh
